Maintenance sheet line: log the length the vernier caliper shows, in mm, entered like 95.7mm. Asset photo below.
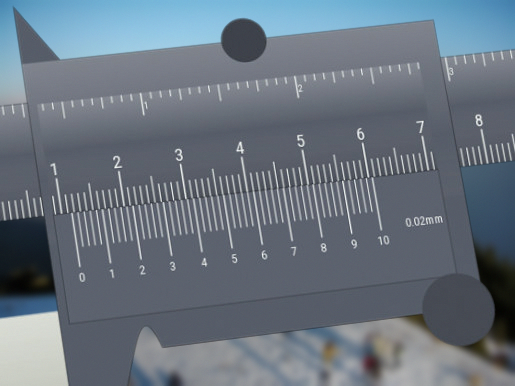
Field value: 11.6mm
